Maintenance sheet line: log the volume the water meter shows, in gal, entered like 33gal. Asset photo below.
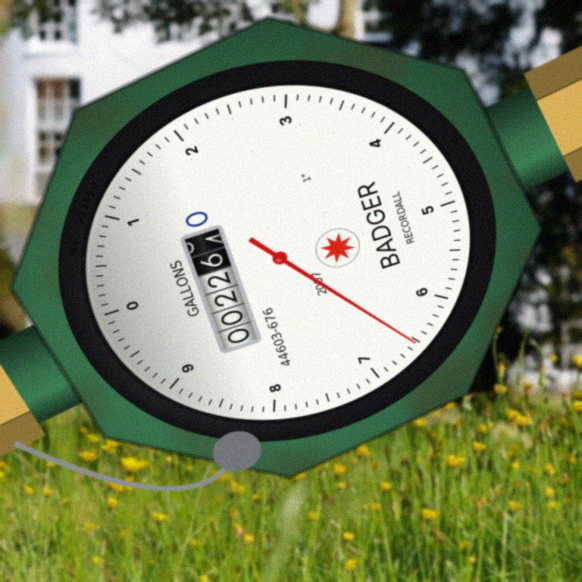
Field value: 22636.5gal
